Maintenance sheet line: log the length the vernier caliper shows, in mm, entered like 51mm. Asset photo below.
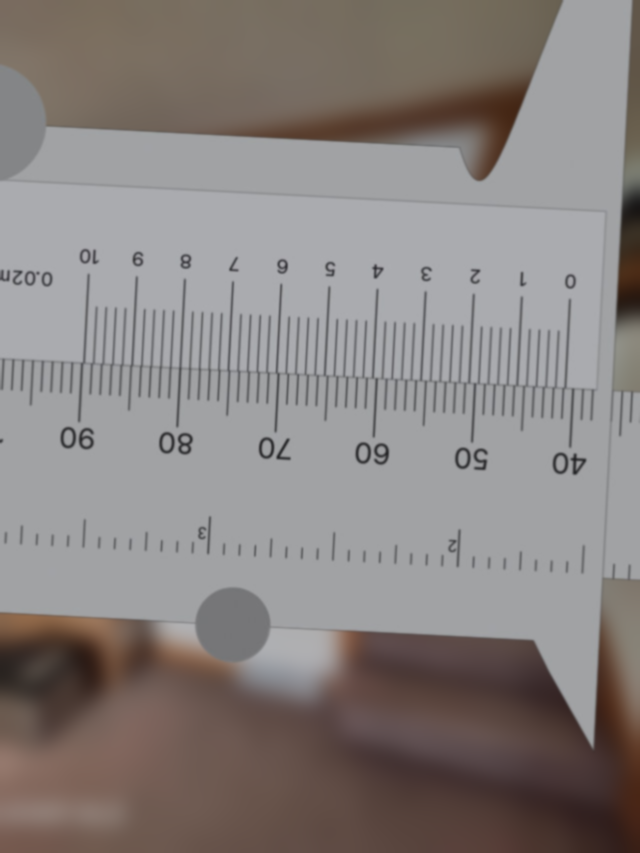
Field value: 40.8mm
